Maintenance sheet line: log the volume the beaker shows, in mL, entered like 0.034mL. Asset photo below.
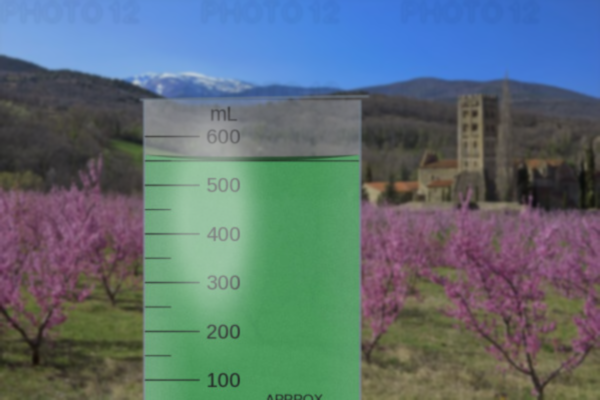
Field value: 550mL
